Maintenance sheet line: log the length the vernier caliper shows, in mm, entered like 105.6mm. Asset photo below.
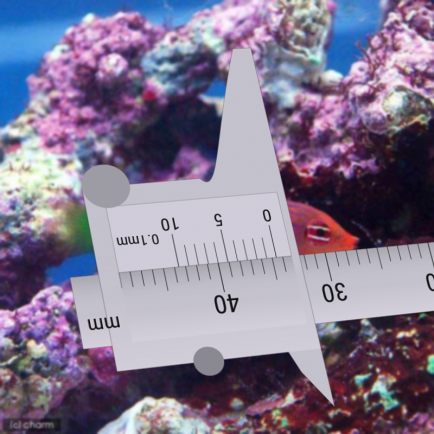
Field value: 34.6mm
